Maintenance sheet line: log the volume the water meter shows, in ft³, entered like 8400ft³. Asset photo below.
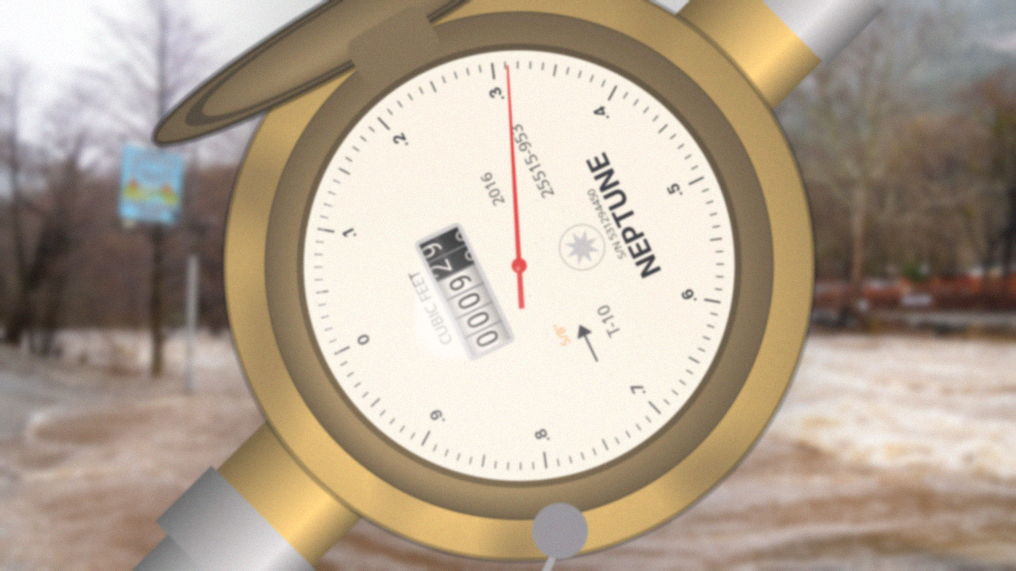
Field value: 929.31ft³
